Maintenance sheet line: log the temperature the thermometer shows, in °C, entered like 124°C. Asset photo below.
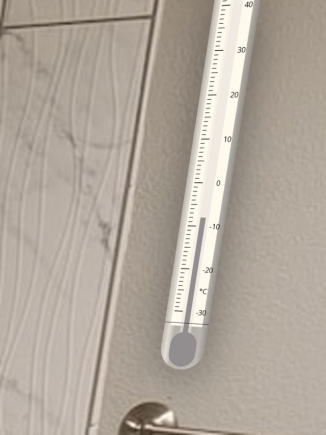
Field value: -8°C
